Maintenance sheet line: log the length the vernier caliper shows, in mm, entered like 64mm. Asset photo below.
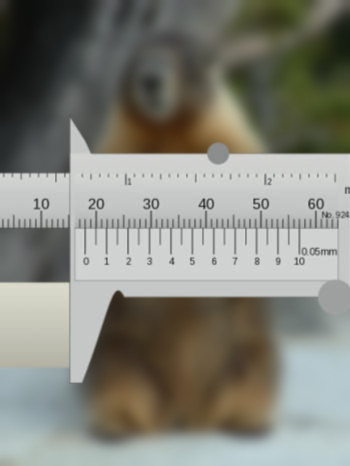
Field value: 18.0mm
